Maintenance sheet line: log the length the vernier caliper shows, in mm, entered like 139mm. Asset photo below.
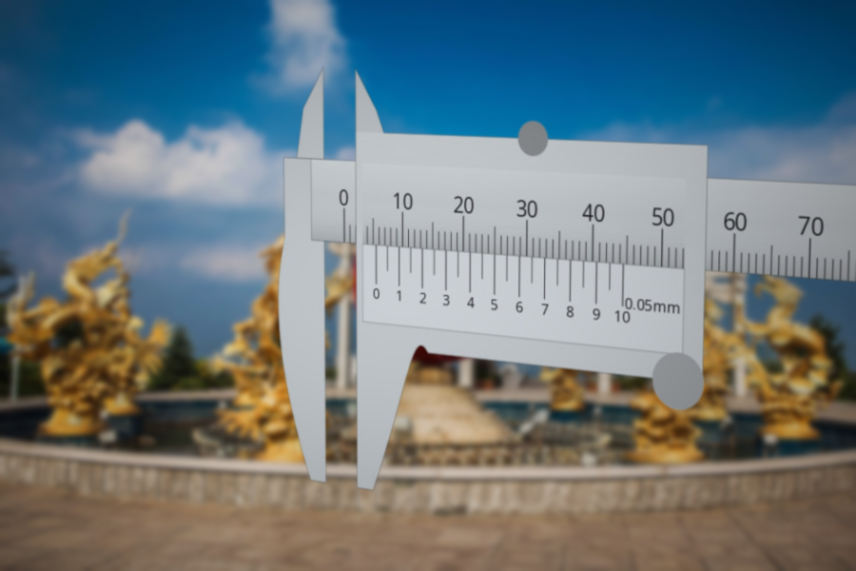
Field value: 5.5mm
